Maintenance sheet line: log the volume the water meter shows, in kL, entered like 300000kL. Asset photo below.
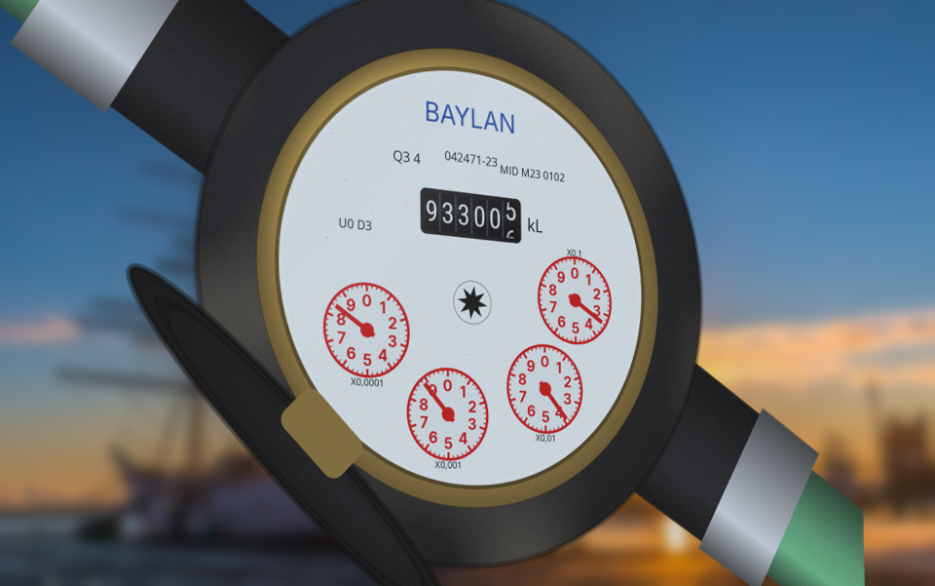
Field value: 933005.3388kL
